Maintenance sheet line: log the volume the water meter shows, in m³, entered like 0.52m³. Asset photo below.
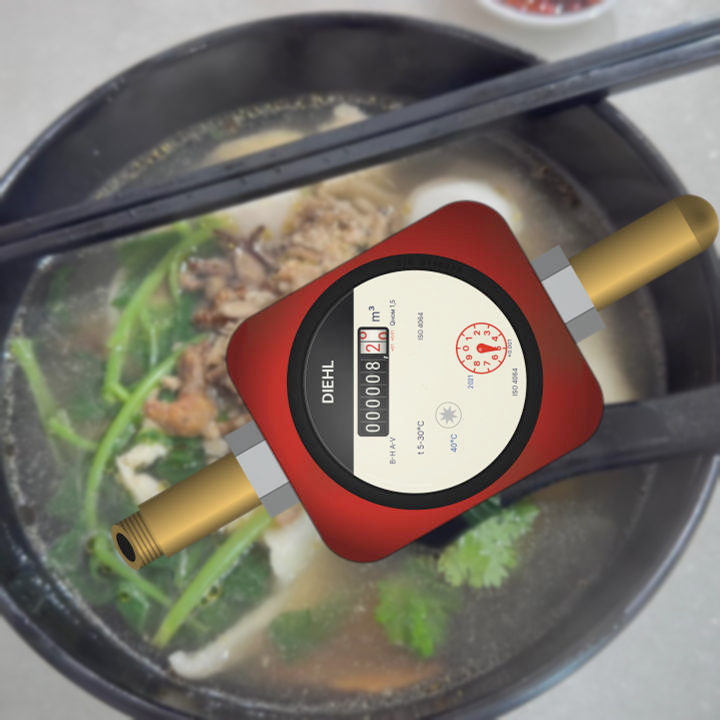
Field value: 8.285m³
